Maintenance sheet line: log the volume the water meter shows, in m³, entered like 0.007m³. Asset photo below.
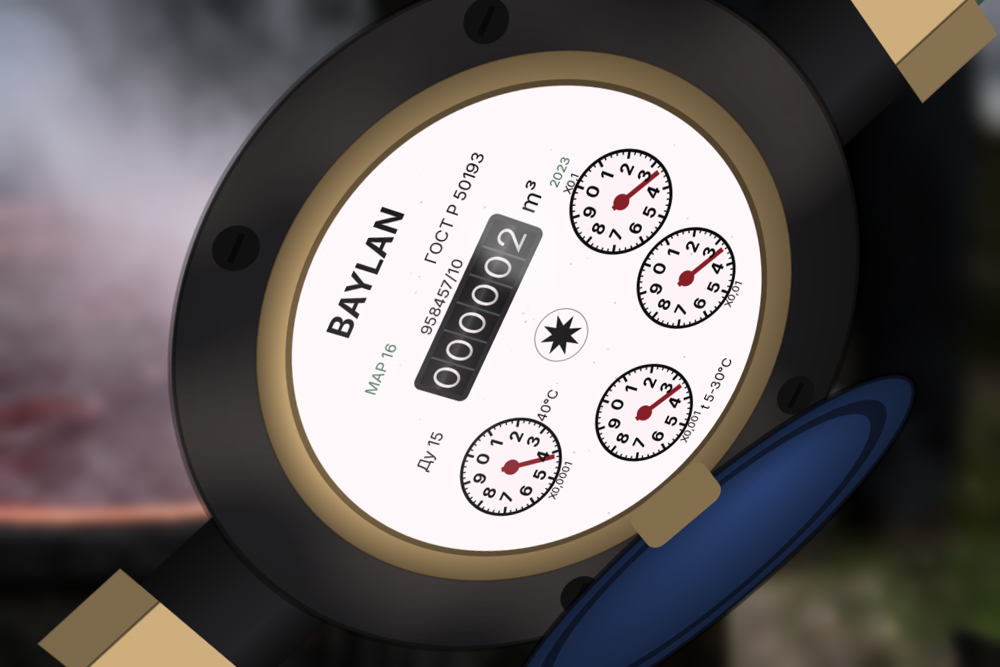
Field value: 2.3334m³
